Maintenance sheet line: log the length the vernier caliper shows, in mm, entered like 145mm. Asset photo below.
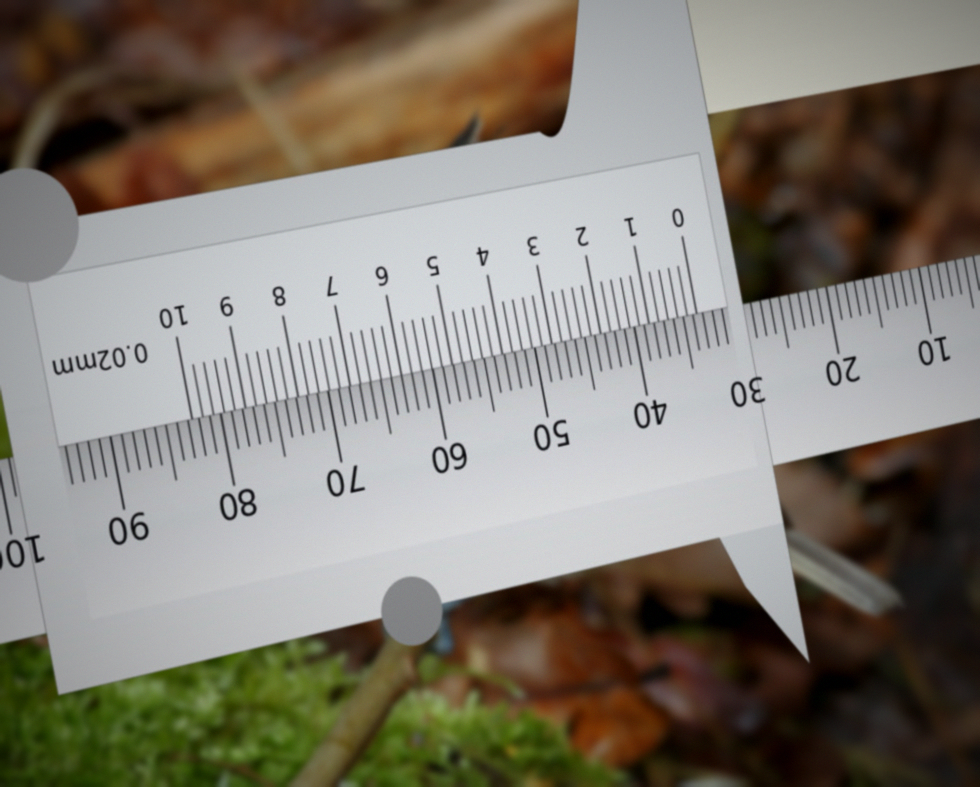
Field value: 33.6mm
